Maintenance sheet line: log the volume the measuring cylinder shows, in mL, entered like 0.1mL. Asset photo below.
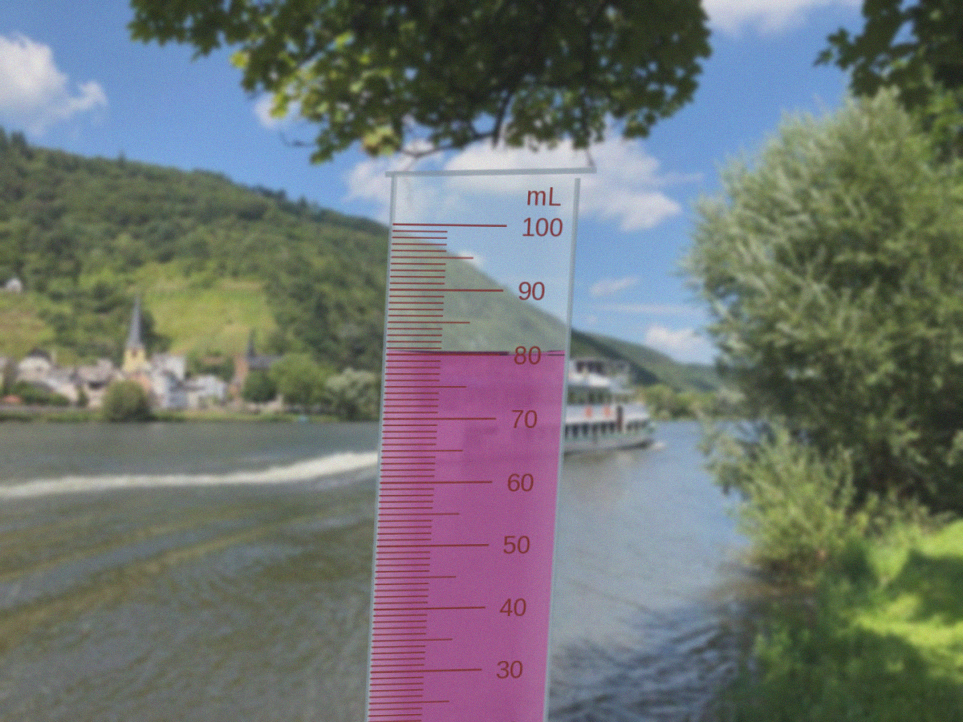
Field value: 80mL
